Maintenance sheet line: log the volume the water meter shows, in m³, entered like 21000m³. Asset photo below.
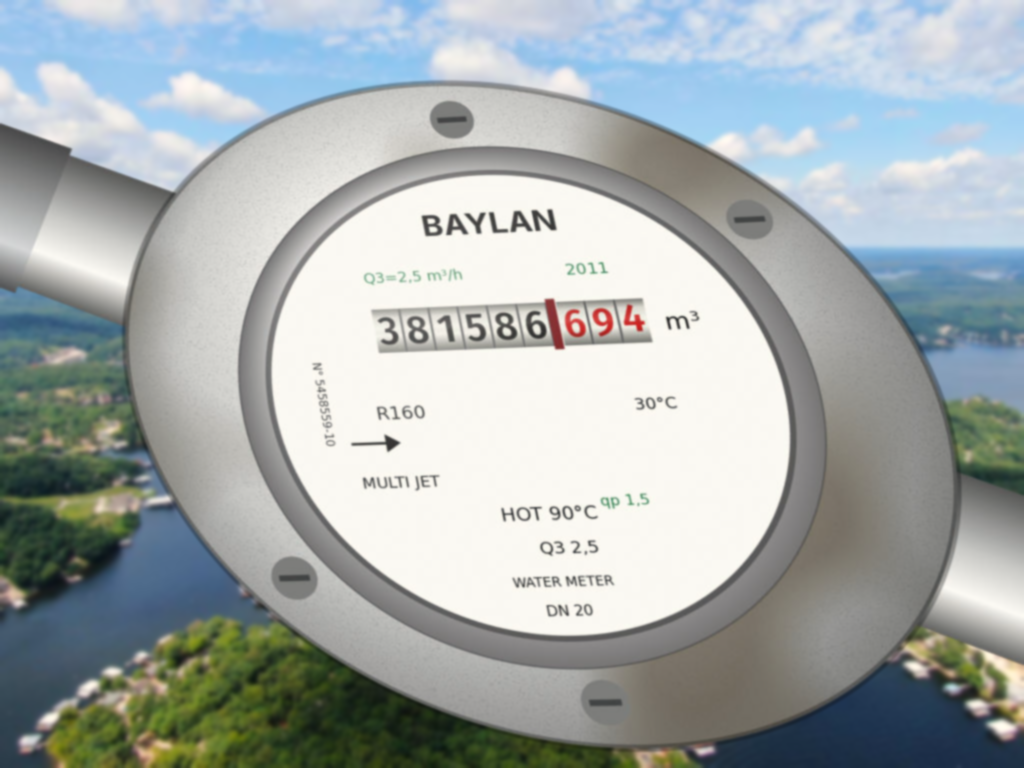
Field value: 381586.694m³
